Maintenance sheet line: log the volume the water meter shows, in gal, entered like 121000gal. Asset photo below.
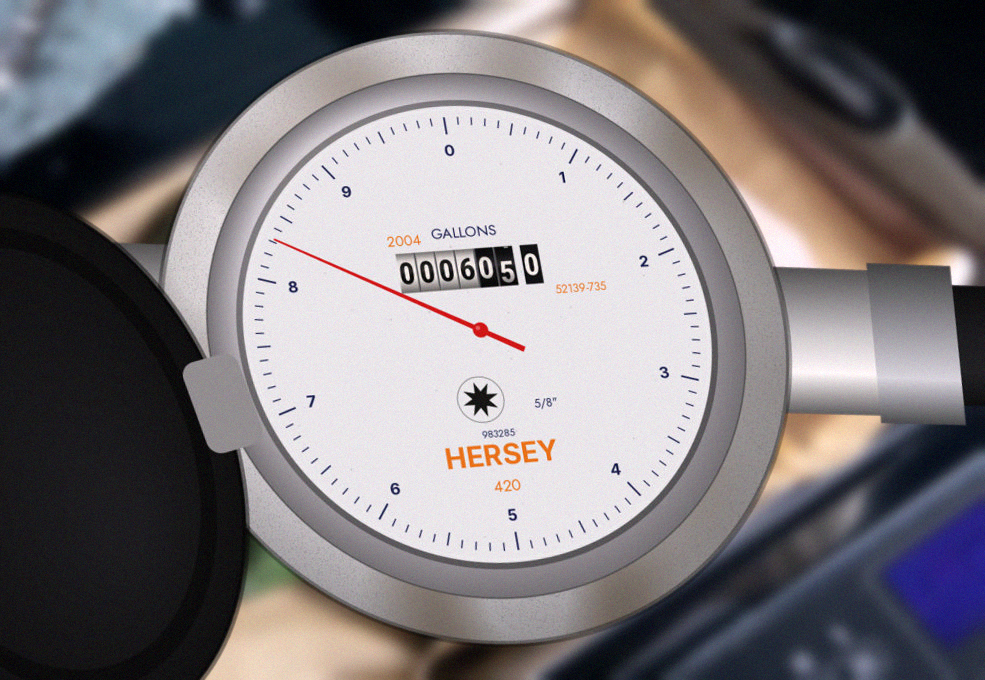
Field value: 6048.3gal
